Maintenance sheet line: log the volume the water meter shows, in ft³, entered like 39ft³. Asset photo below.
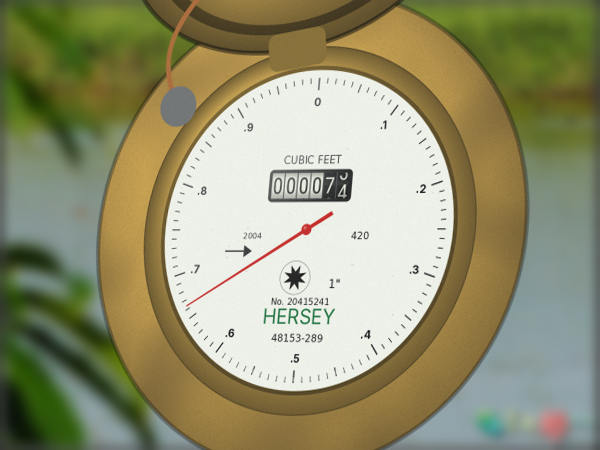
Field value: 73.66ft³
